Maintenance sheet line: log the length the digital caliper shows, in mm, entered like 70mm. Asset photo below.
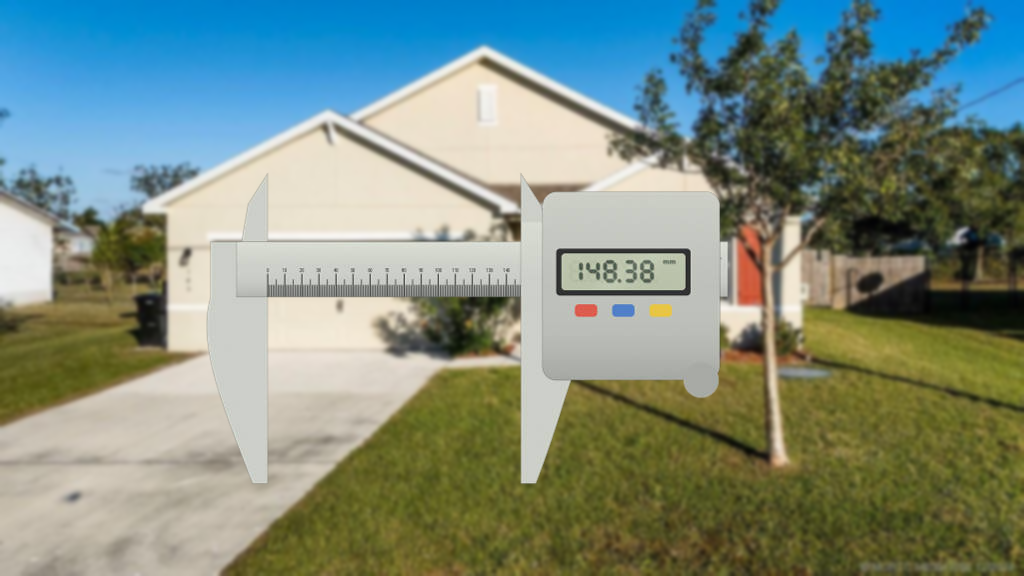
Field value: 148.38mm
